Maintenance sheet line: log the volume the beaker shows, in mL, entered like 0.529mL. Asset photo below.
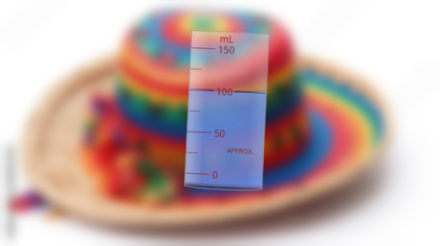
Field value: 100mL
